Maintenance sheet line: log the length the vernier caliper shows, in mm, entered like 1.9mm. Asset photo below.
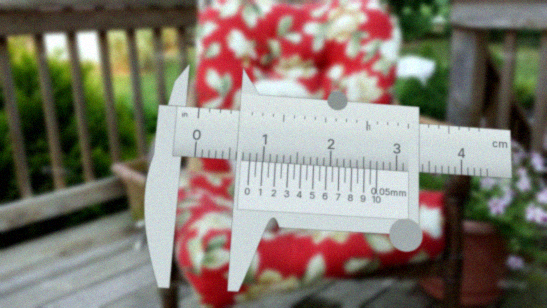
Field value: 8.0mm
